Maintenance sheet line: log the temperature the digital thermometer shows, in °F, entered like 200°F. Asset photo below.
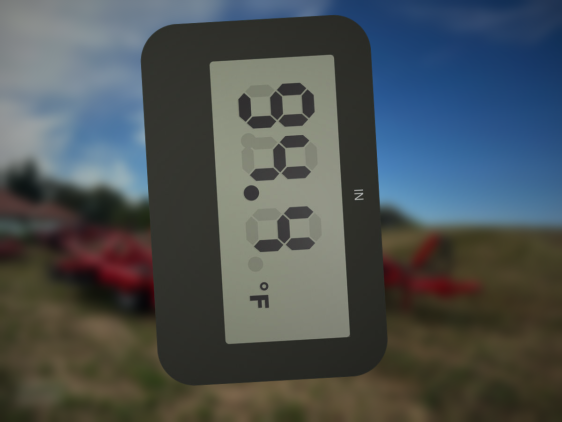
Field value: 94.4°F
